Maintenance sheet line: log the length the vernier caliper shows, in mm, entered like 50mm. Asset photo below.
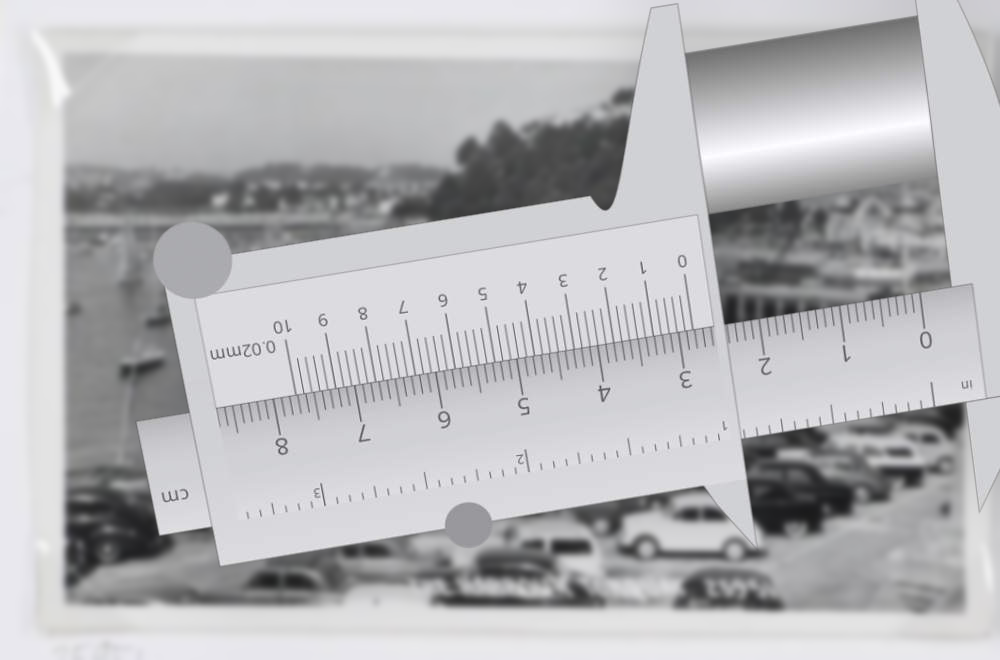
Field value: 28.2mm
